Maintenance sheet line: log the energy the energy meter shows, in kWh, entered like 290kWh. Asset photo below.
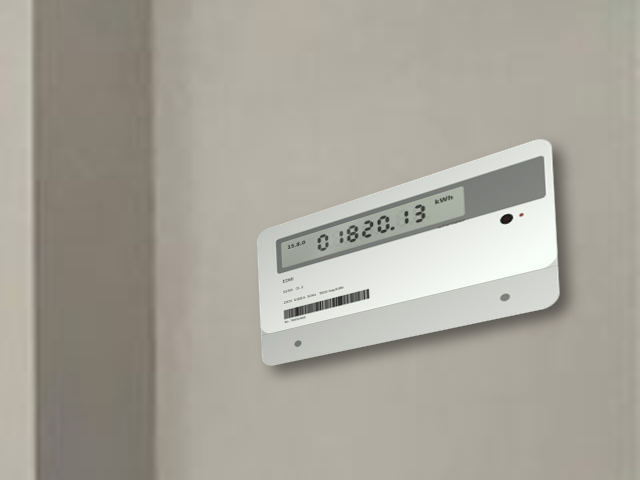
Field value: 1820.13kWh
